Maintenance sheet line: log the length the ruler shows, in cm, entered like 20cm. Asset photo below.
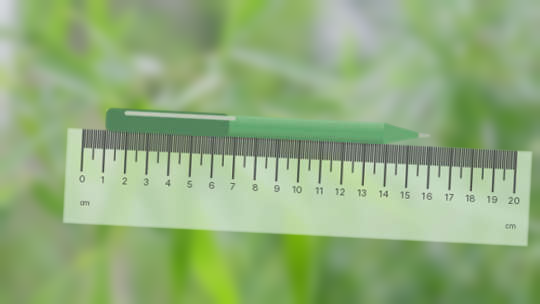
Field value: 15cm
